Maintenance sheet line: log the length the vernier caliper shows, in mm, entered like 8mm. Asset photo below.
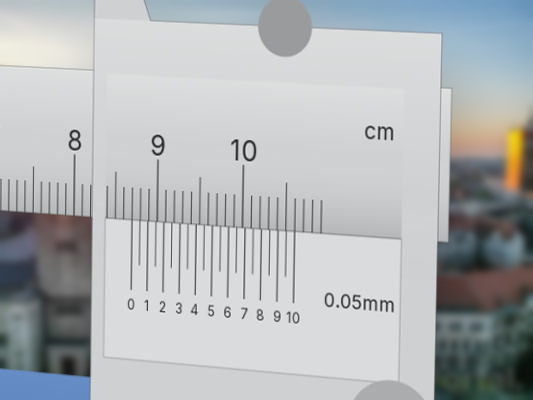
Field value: 87.0mm
